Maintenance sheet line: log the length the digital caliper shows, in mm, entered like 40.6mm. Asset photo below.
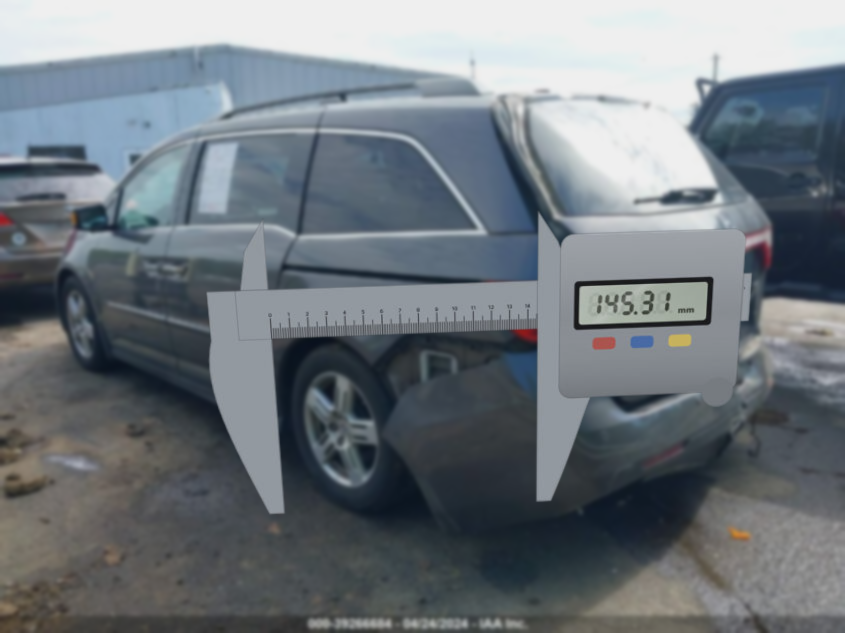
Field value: 145.31mm
